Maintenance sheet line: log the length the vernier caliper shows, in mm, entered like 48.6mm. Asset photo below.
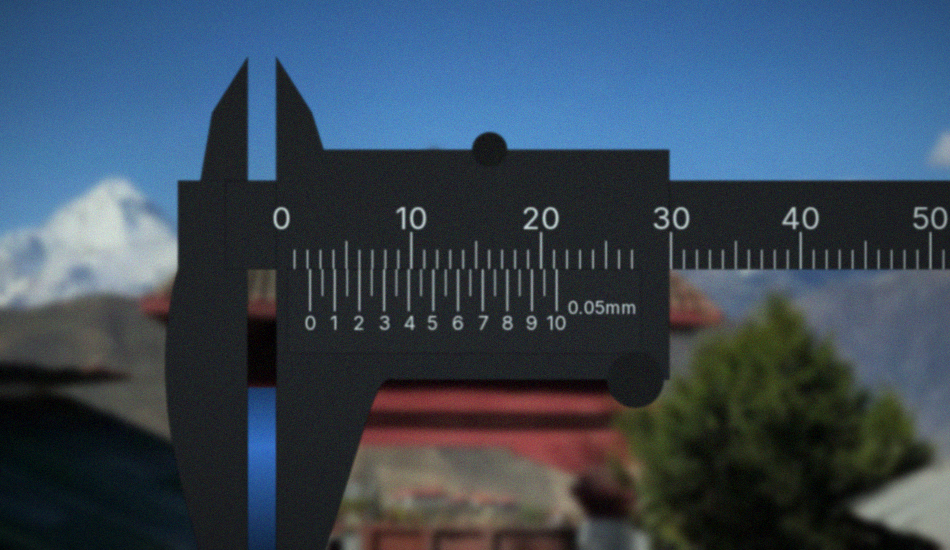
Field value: 2.2mm
